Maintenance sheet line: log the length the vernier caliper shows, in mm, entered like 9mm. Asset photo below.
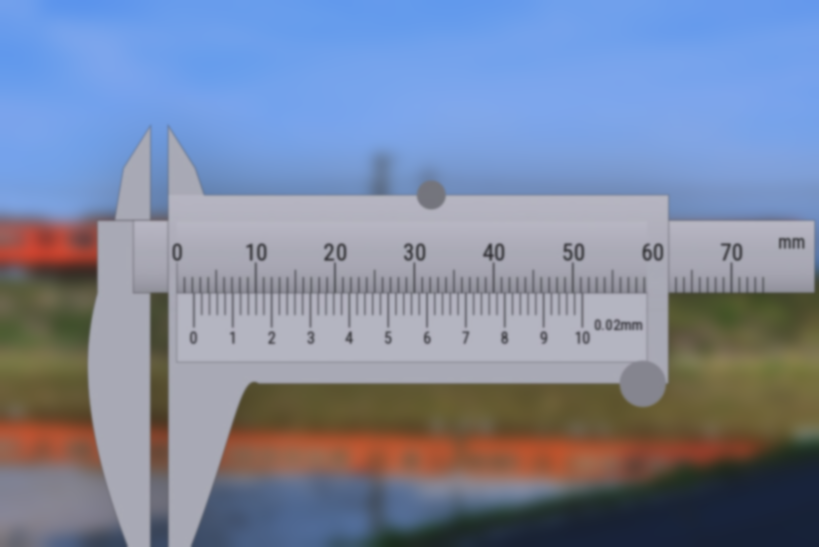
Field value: 2.2mm
